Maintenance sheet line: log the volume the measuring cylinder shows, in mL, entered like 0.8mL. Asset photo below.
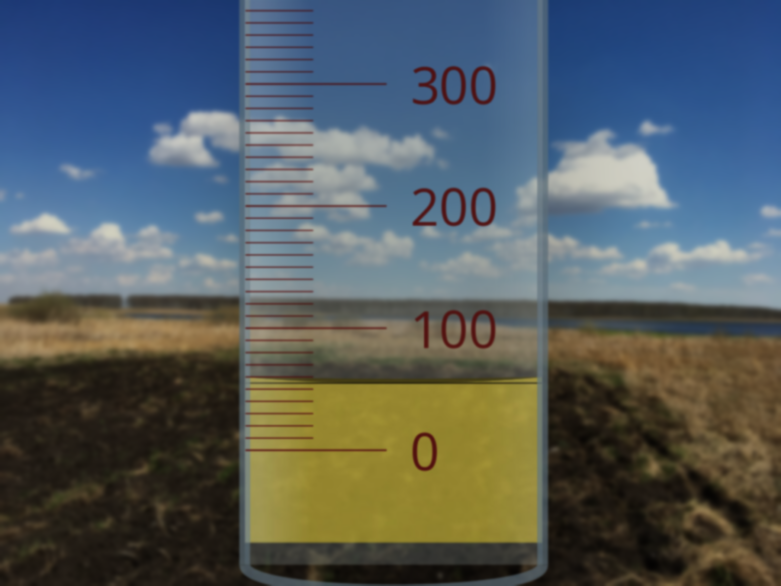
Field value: 55mL
